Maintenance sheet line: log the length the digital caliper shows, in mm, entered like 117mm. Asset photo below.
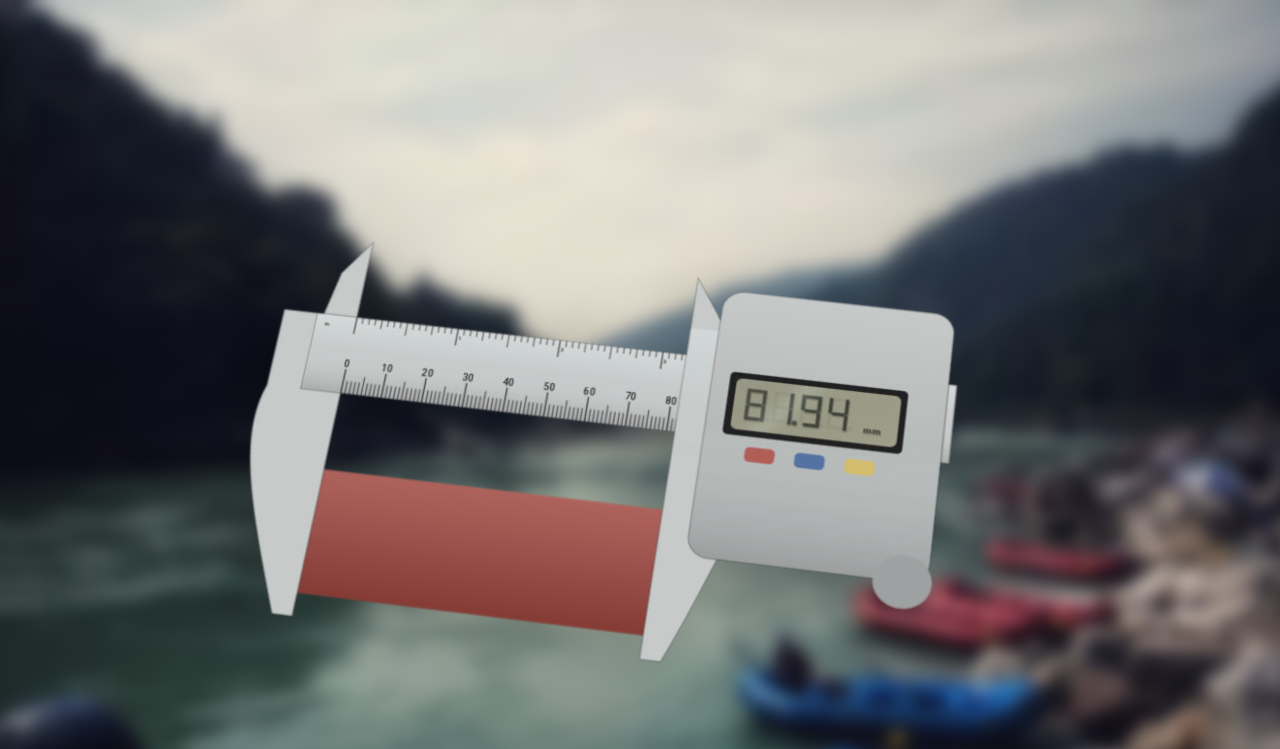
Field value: 81.94mm
